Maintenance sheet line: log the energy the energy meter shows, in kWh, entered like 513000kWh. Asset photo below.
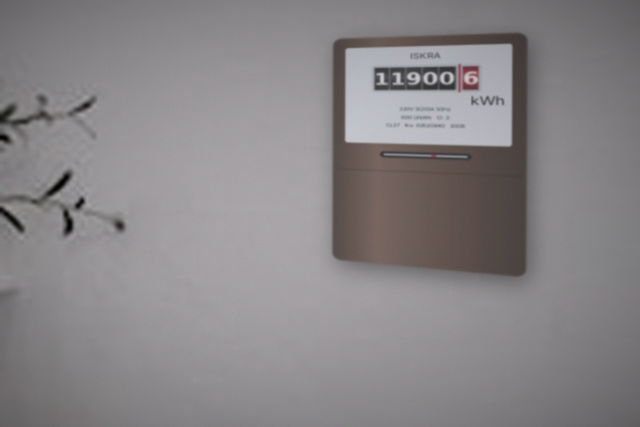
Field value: 11900.6kWh
